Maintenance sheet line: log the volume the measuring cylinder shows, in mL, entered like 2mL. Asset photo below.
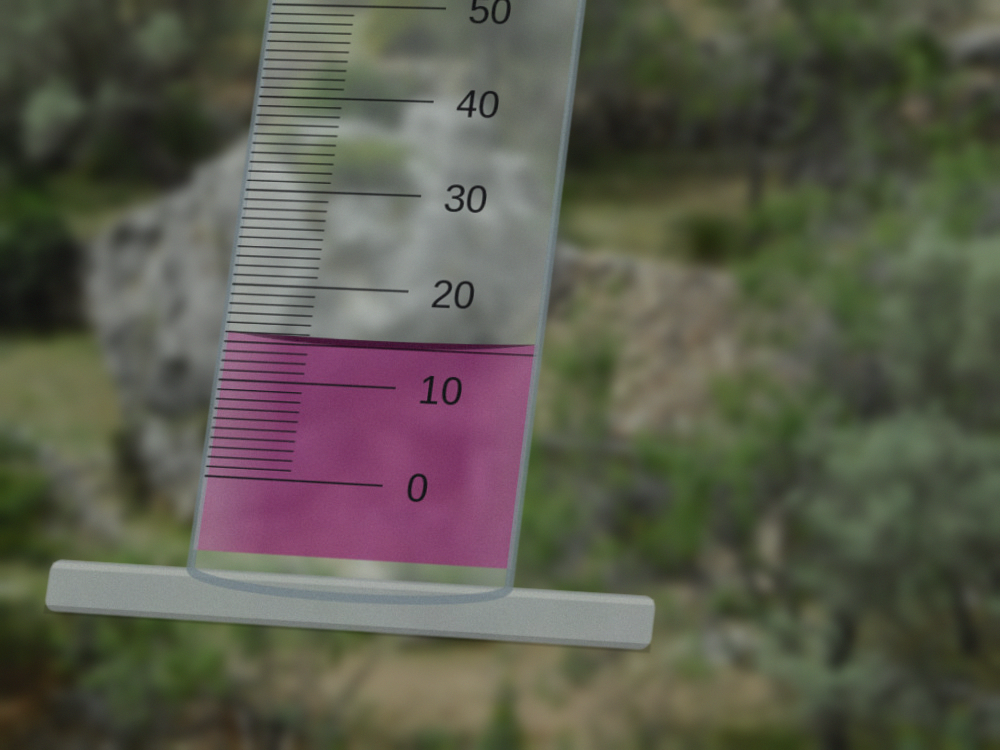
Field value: 14mL
